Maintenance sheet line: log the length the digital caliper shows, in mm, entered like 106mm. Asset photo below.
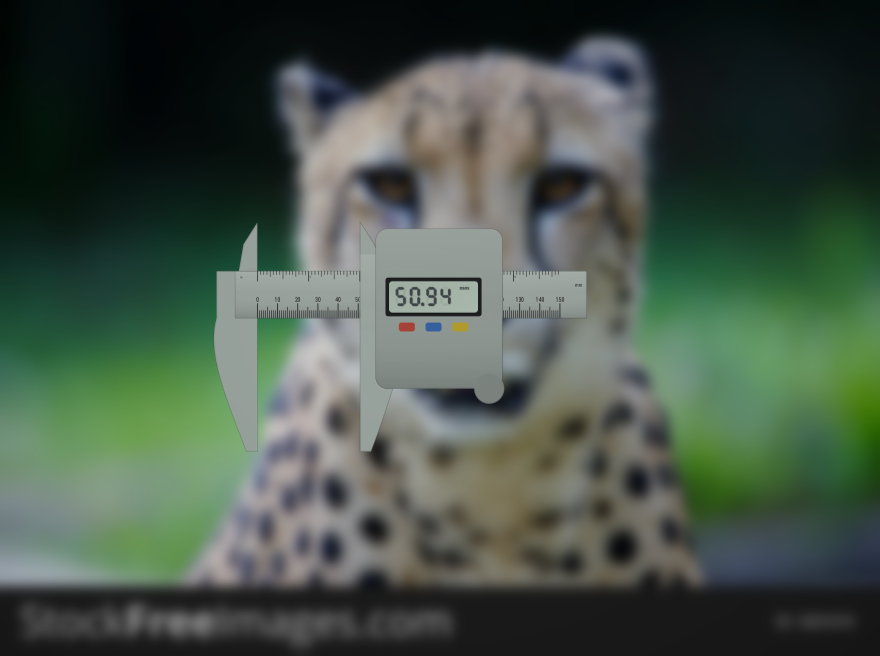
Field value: 50.94mm
